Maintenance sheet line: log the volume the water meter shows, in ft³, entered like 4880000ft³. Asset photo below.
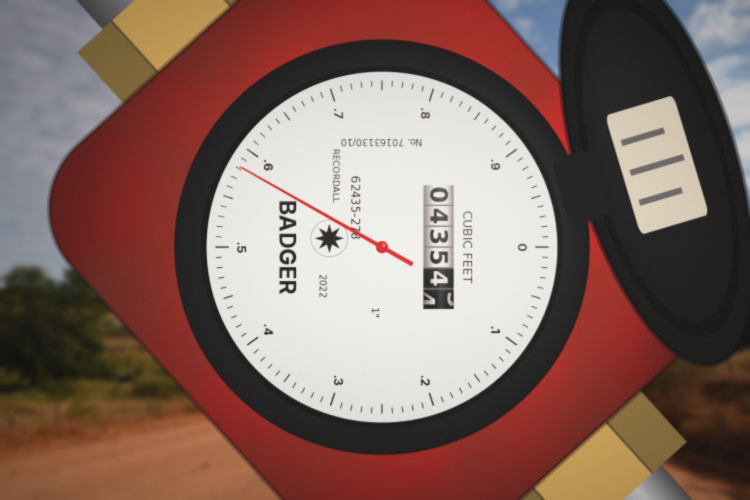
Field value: 43543.58ft³
